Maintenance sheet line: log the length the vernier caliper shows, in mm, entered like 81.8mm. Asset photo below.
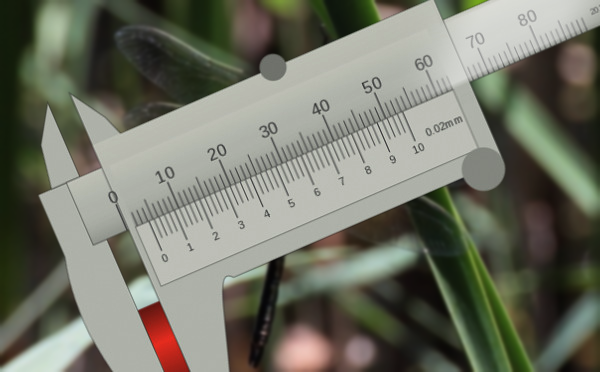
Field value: 4.2mm
